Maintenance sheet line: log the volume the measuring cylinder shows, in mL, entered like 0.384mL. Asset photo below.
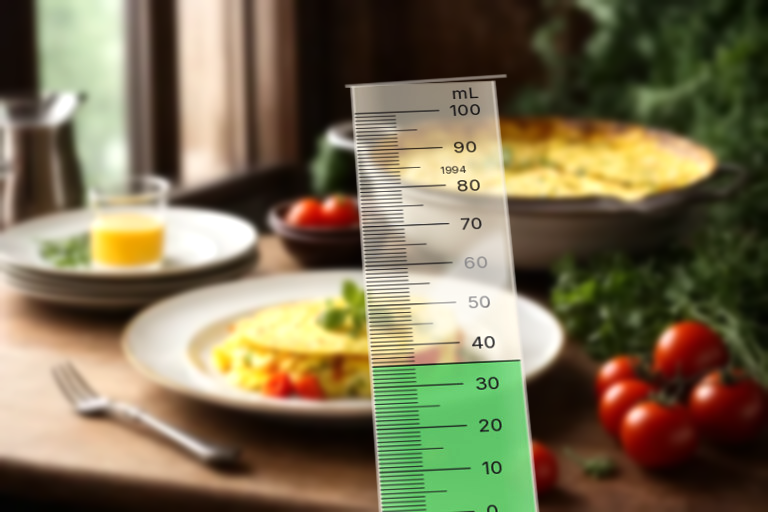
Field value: 35mL
